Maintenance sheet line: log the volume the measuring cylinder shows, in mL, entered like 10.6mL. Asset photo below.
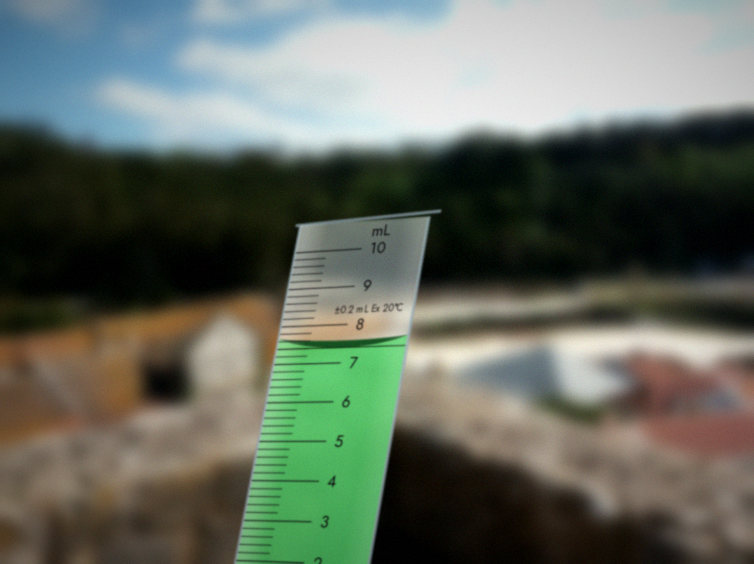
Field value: 7.4mL
